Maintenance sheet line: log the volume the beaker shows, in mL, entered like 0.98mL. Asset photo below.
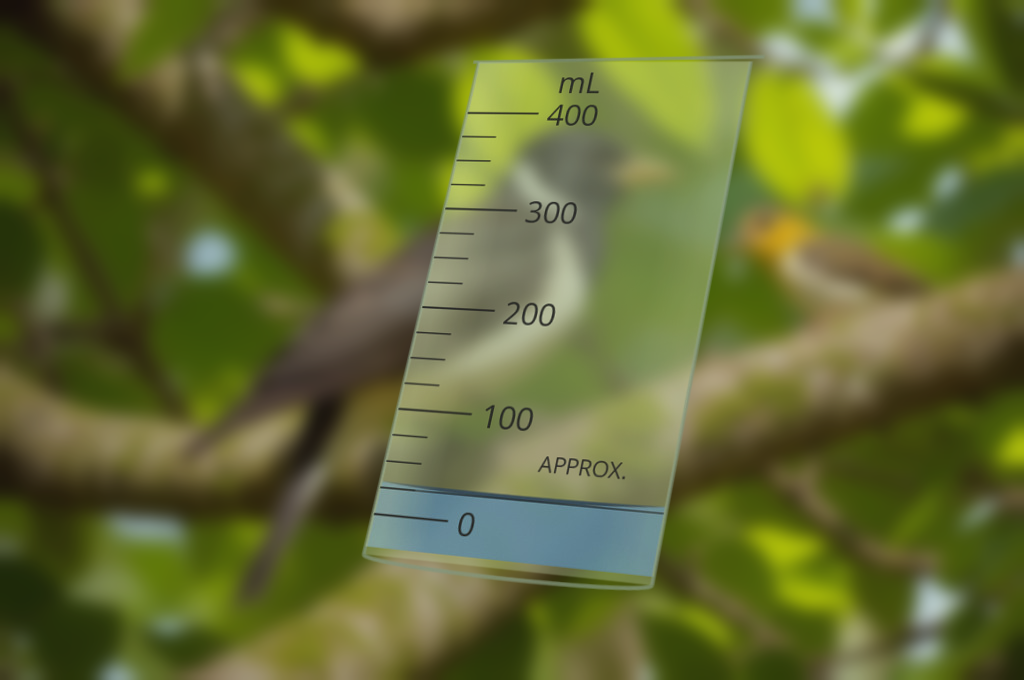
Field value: 25mL
